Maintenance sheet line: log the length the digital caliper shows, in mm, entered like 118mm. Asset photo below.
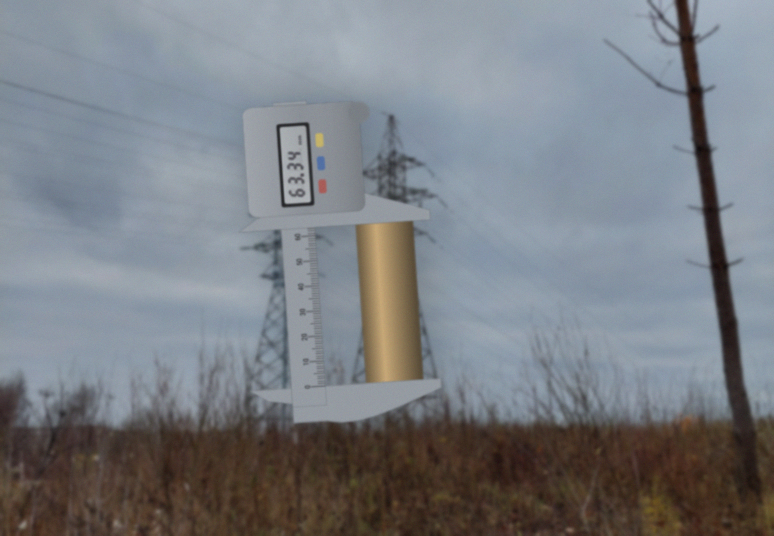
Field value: 63.34mm
